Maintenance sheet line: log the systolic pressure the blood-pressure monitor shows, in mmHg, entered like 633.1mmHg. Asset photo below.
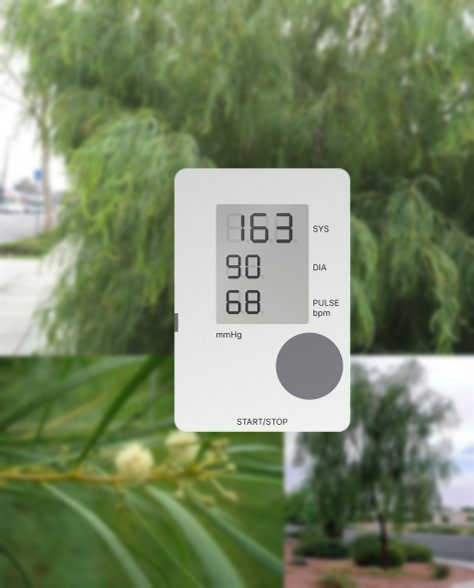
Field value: 163mmHg
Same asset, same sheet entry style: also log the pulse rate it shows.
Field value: 68bpm
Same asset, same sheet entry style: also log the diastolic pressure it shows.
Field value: 90mmHg
